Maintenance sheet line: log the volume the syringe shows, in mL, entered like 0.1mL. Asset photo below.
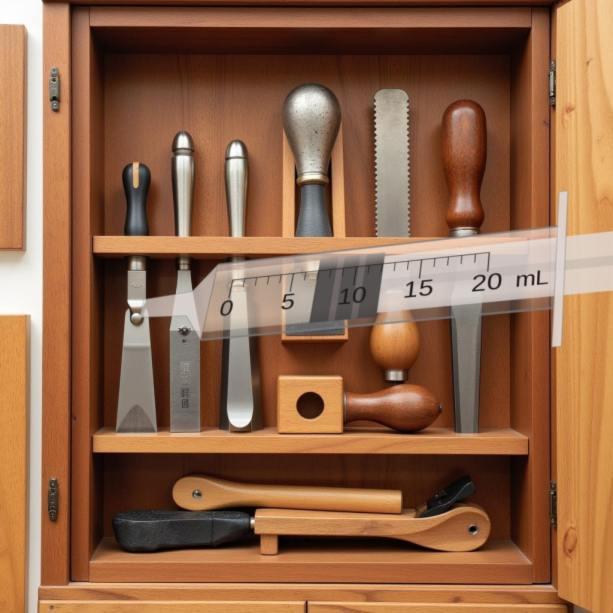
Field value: 7mL
